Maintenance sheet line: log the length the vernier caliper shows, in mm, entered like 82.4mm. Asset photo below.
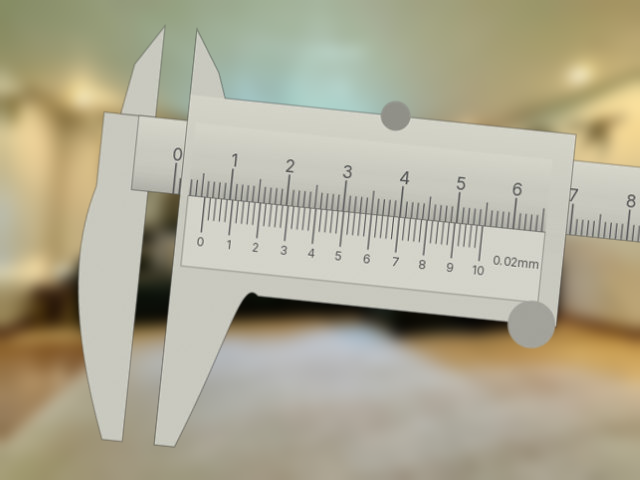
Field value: 5.6mm
